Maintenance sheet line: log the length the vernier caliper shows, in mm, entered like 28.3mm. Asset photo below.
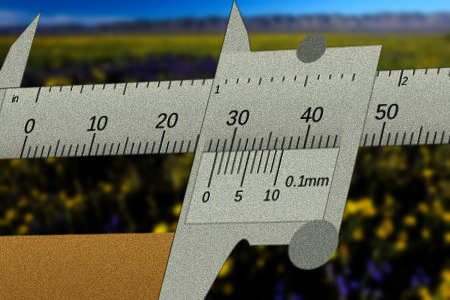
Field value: 28.2mm
